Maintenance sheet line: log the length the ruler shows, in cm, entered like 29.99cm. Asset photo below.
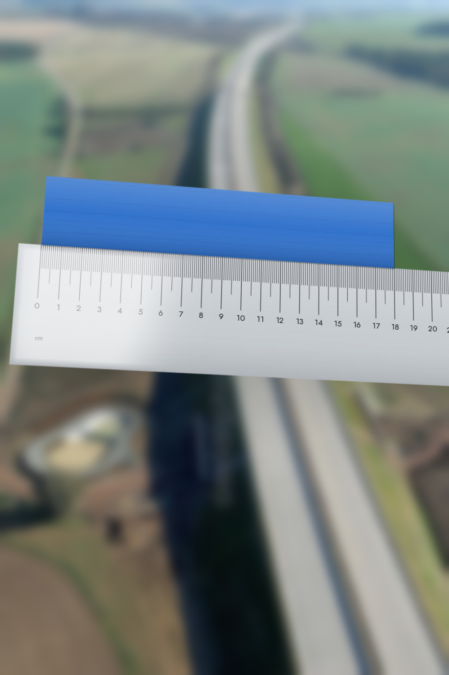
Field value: 18cm
